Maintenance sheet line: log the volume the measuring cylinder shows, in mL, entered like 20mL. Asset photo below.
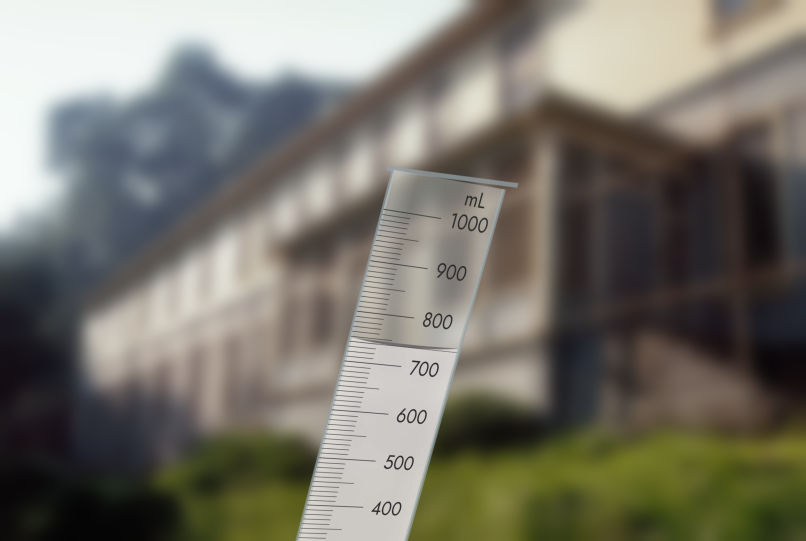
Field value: 740mL
